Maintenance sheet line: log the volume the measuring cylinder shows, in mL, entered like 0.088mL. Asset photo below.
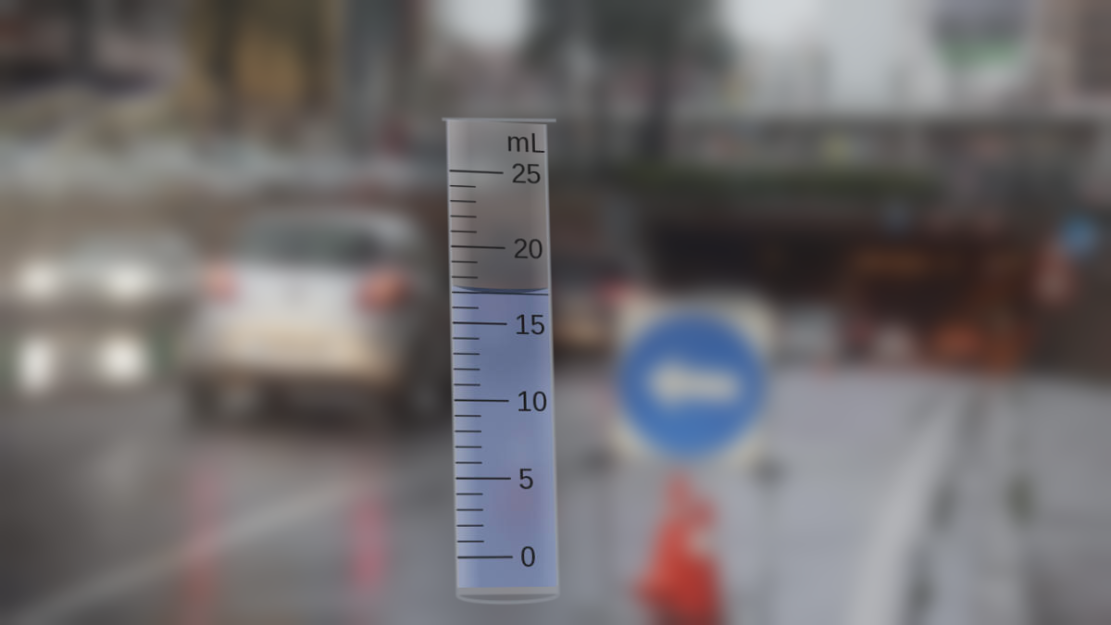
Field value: 17mL
